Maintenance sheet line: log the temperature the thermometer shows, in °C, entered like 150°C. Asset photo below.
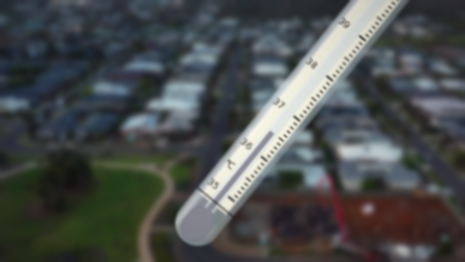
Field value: 36.5°C
